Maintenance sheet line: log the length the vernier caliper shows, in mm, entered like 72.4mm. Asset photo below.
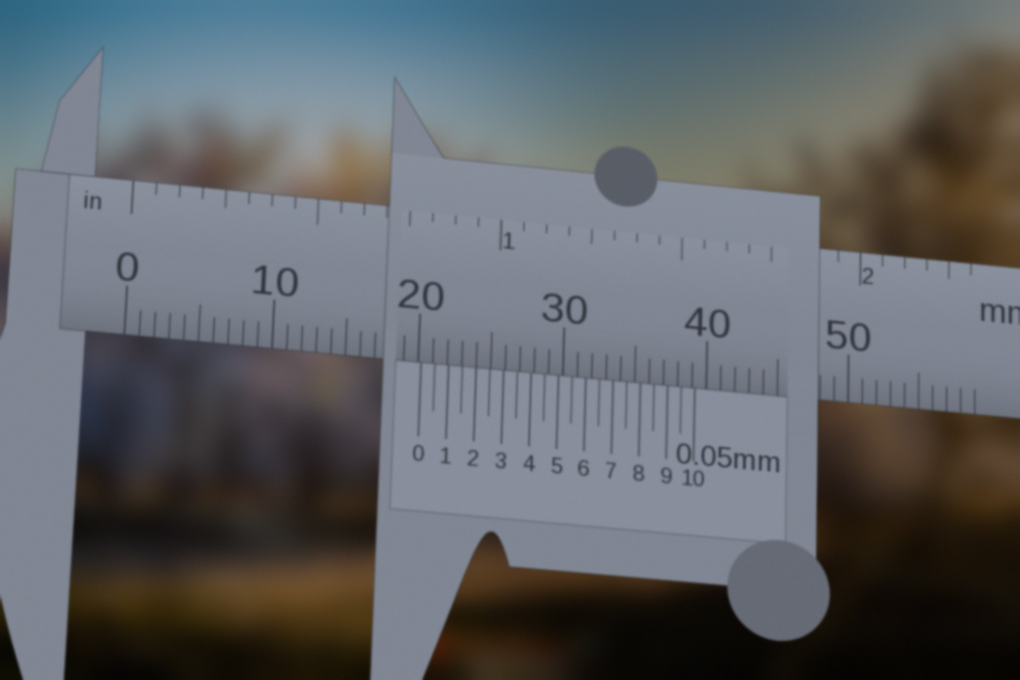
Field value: 20.2mm
